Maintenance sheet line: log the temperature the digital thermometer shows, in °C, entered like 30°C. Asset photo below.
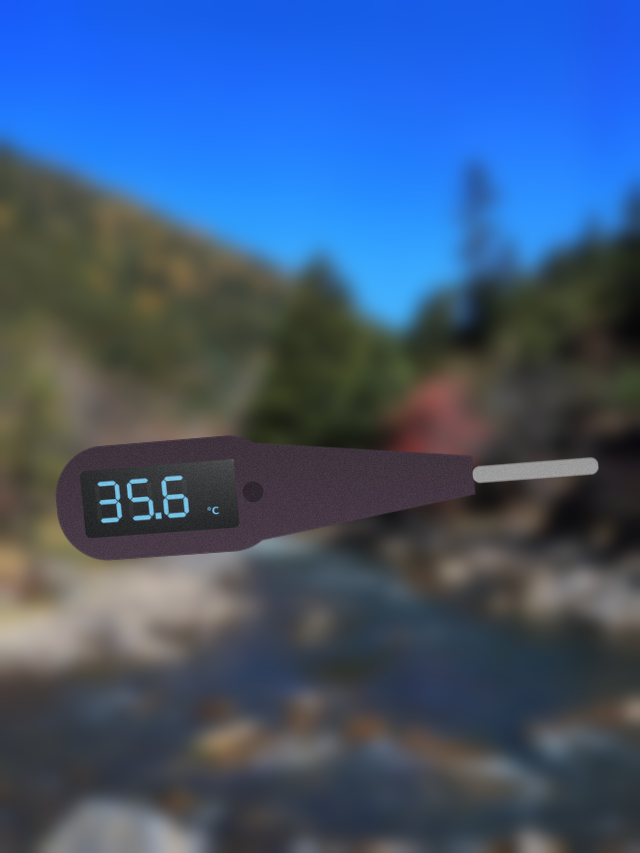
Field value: 35.6°C
